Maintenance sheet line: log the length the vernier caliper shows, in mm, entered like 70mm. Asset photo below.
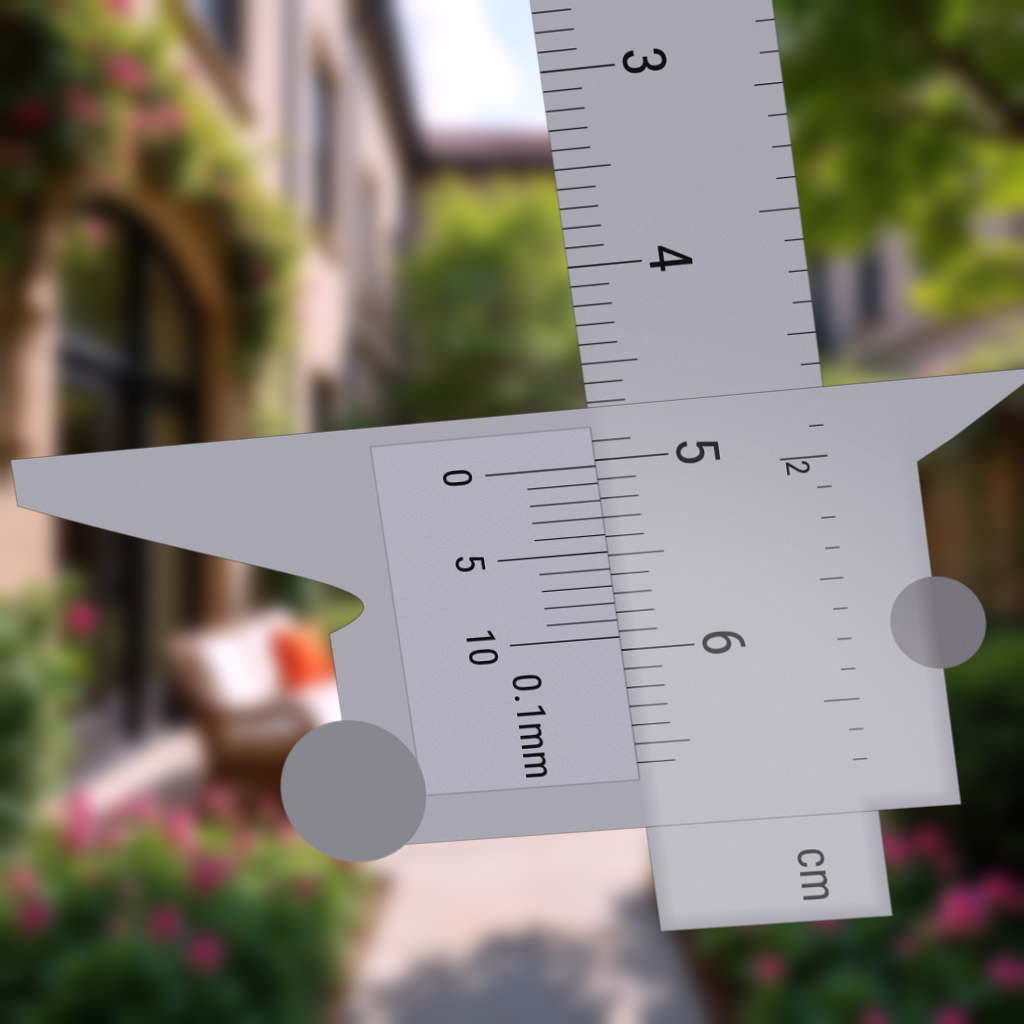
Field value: 50.3mm
